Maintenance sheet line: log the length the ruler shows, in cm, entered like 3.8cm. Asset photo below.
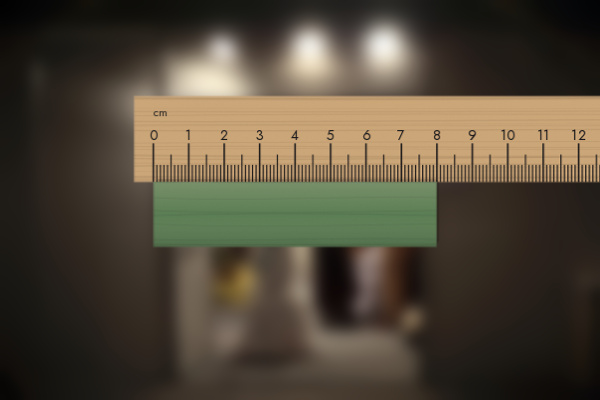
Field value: 8cm
